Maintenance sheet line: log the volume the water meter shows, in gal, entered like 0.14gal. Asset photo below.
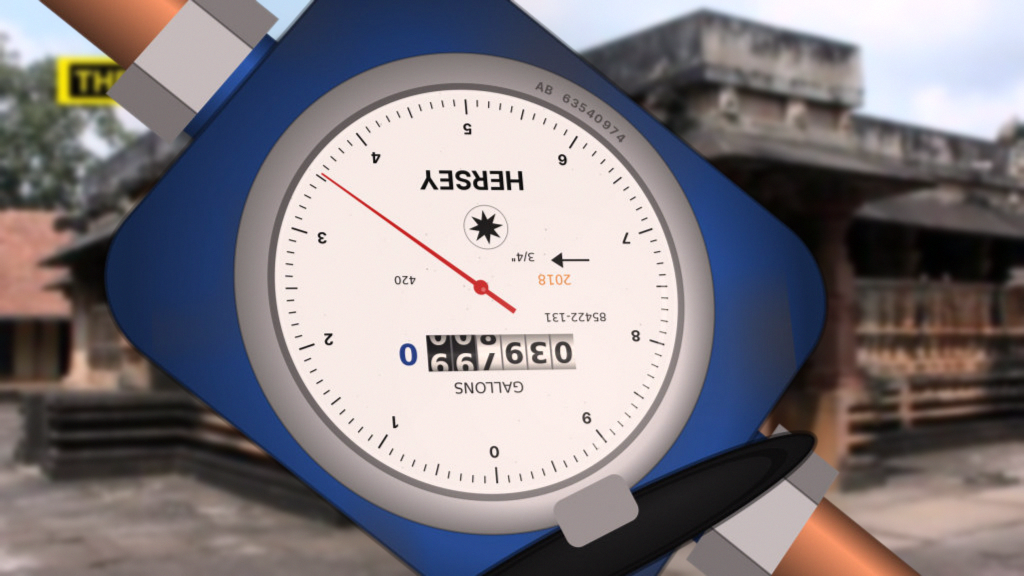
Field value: 397993.5gal
